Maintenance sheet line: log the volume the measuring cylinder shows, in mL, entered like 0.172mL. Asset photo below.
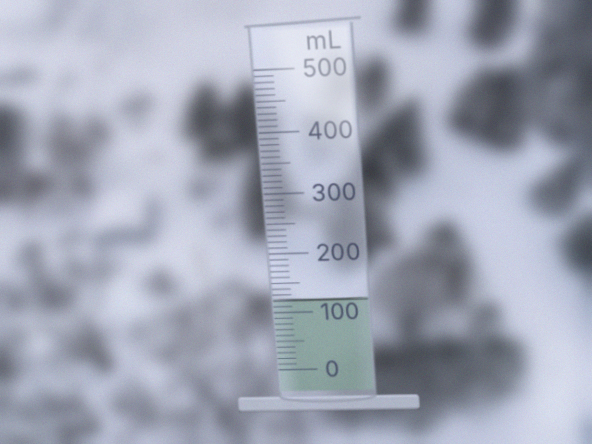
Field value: 120mL
